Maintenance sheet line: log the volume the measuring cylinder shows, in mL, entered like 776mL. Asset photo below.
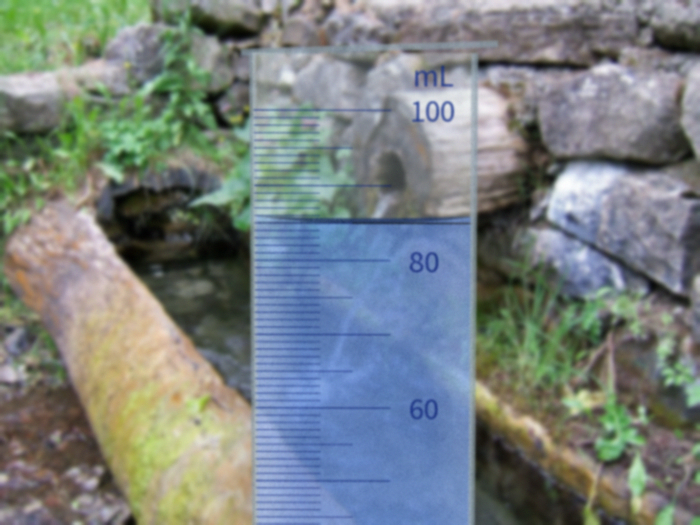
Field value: 85mL
